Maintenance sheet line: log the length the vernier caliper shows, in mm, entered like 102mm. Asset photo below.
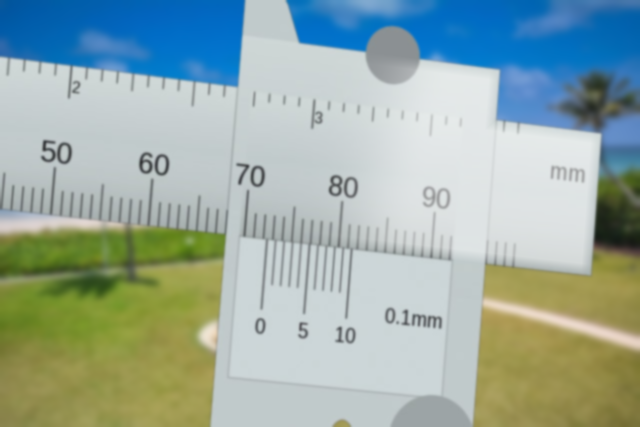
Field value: 72.4mm
